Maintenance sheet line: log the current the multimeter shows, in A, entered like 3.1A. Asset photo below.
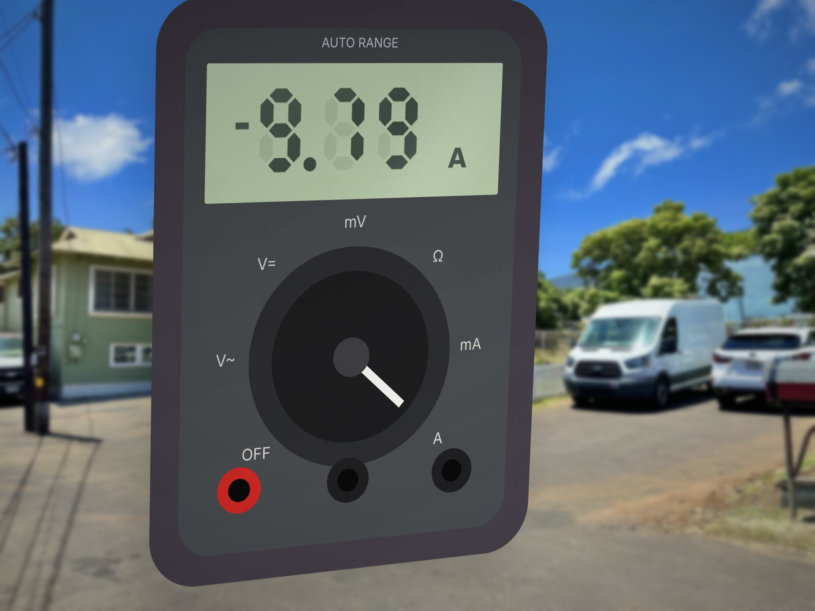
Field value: -9.79A
